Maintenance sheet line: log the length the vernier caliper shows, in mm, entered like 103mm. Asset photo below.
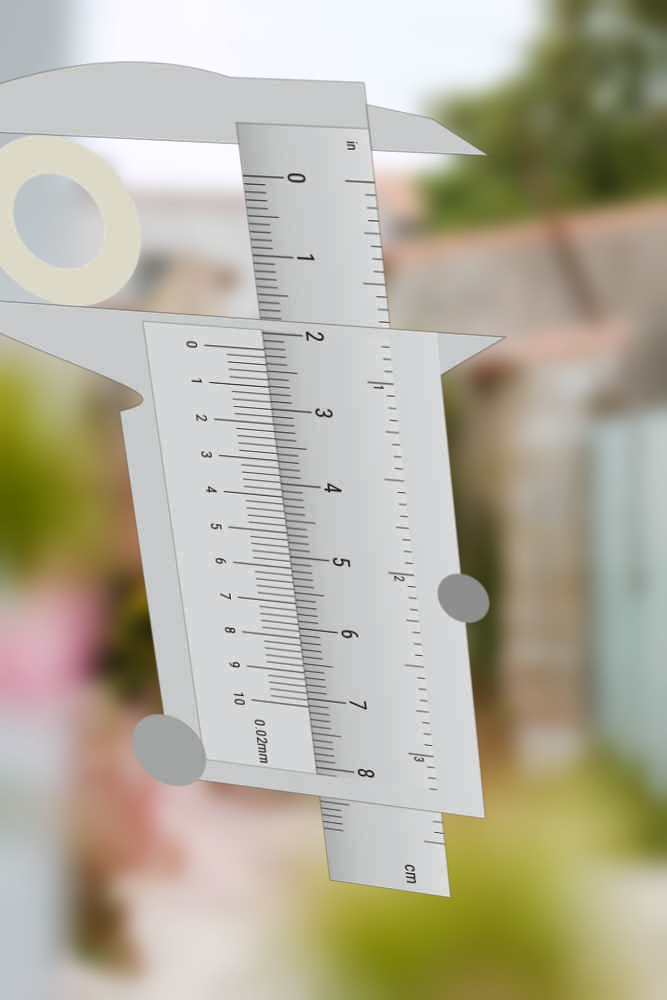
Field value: 22.2mm
